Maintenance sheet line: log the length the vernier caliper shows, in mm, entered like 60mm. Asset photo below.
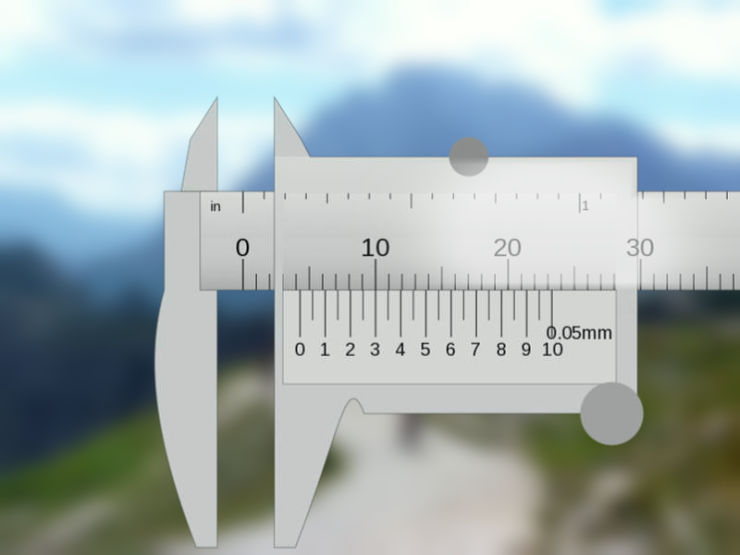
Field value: 4.3mm
